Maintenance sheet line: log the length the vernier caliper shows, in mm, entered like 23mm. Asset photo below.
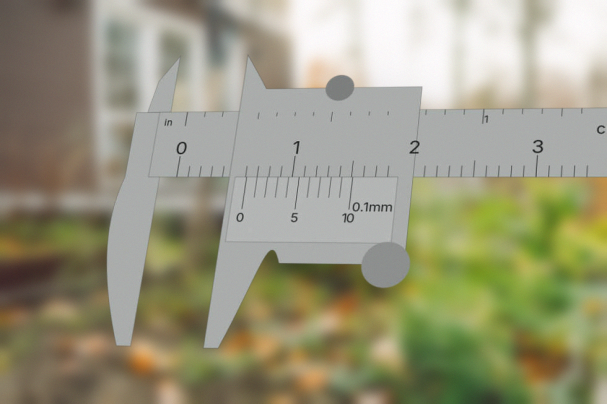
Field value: 6.1mm
